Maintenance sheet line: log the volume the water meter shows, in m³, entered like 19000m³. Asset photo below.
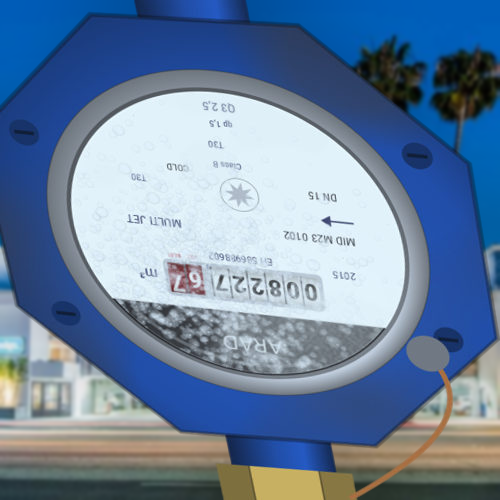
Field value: 8227.67m³
